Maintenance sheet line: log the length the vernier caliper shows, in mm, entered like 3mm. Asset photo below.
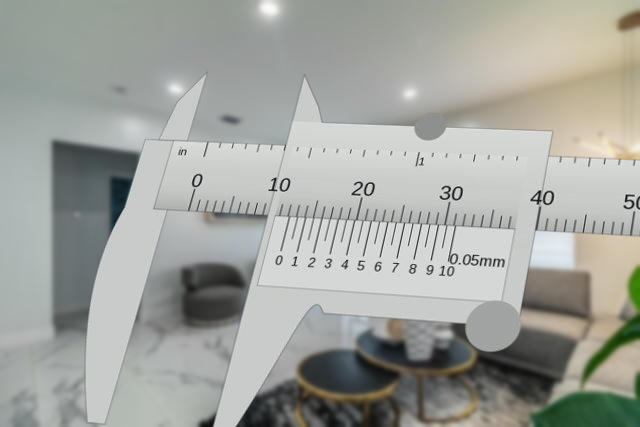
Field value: 12.2mm
